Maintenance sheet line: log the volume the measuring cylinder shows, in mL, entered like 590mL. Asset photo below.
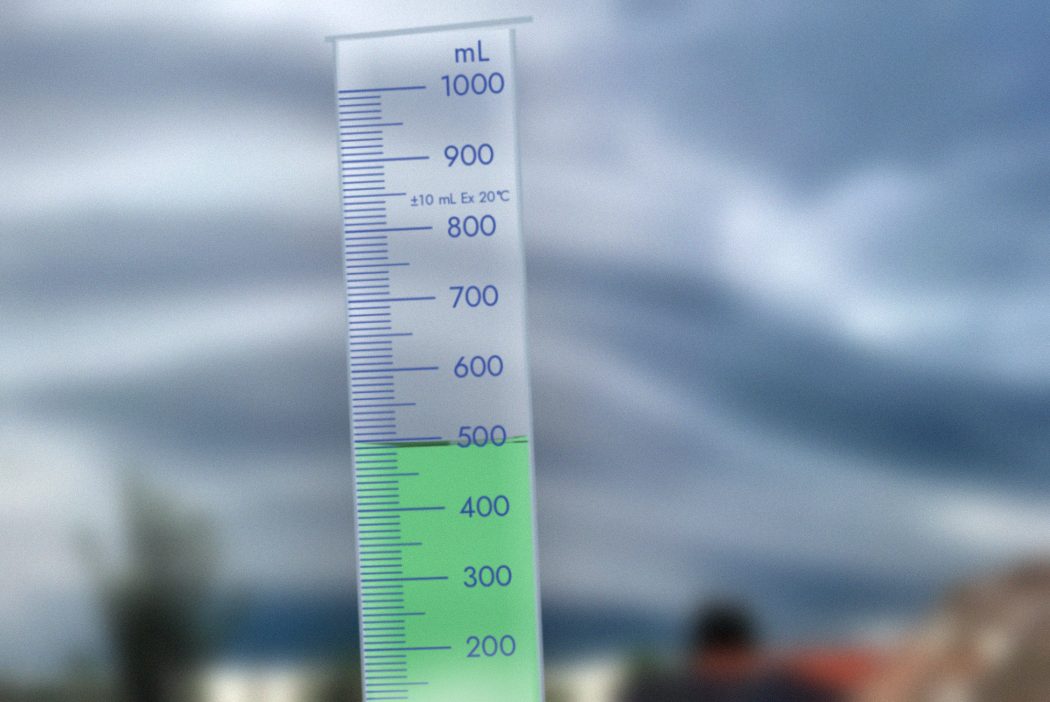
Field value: 490mL
